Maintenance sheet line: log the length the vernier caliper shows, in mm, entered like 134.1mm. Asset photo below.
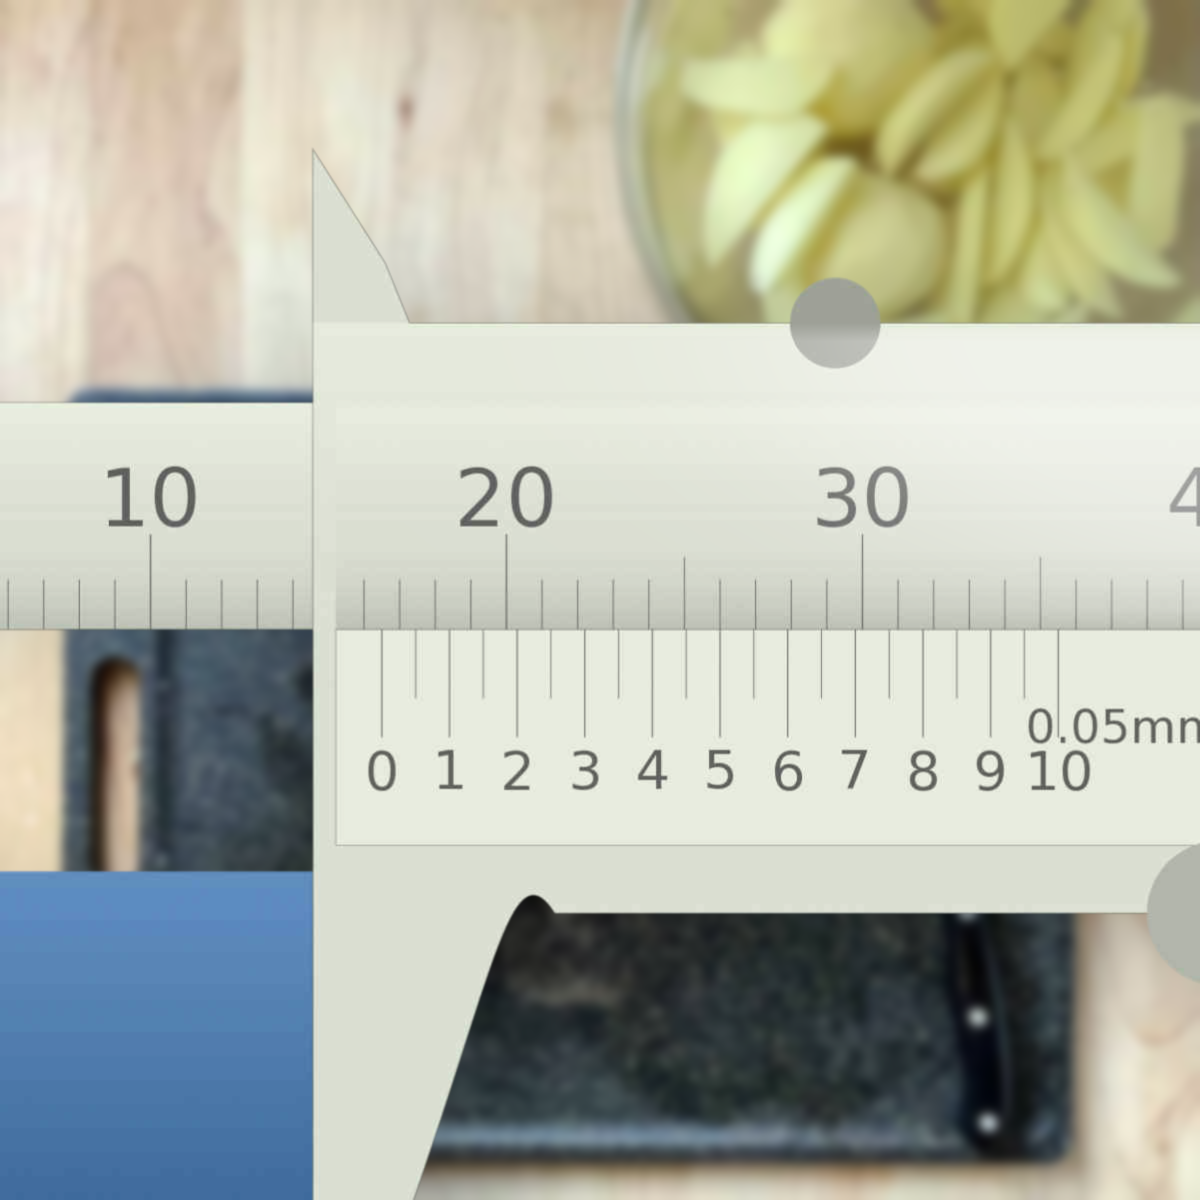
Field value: 16.50mm
